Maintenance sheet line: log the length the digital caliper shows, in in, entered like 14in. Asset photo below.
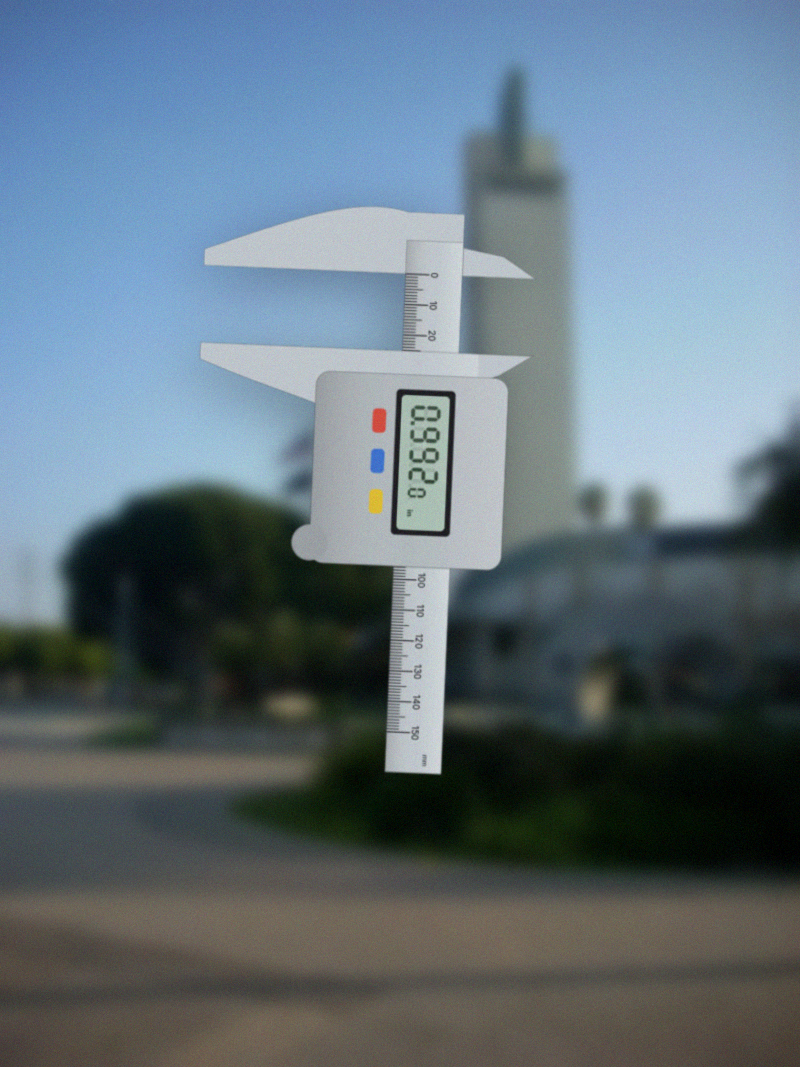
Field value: 0.9920in
